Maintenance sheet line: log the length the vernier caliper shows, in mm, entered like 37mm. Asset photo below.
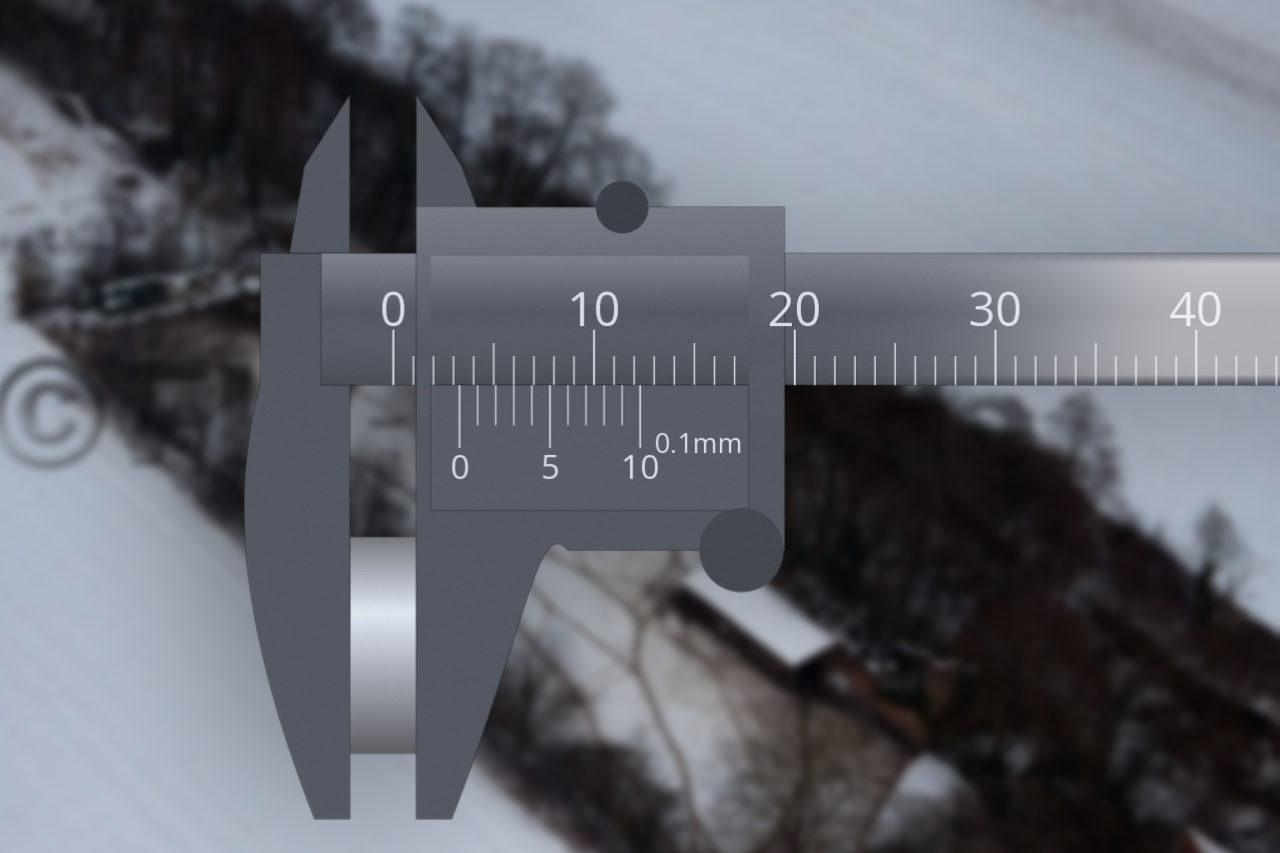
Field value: 3.3mm
